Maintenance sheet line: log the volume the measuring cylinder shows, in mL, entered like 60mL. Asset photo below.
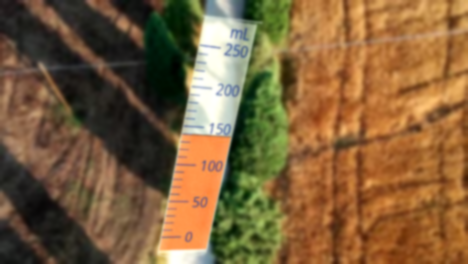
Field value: 140mL
